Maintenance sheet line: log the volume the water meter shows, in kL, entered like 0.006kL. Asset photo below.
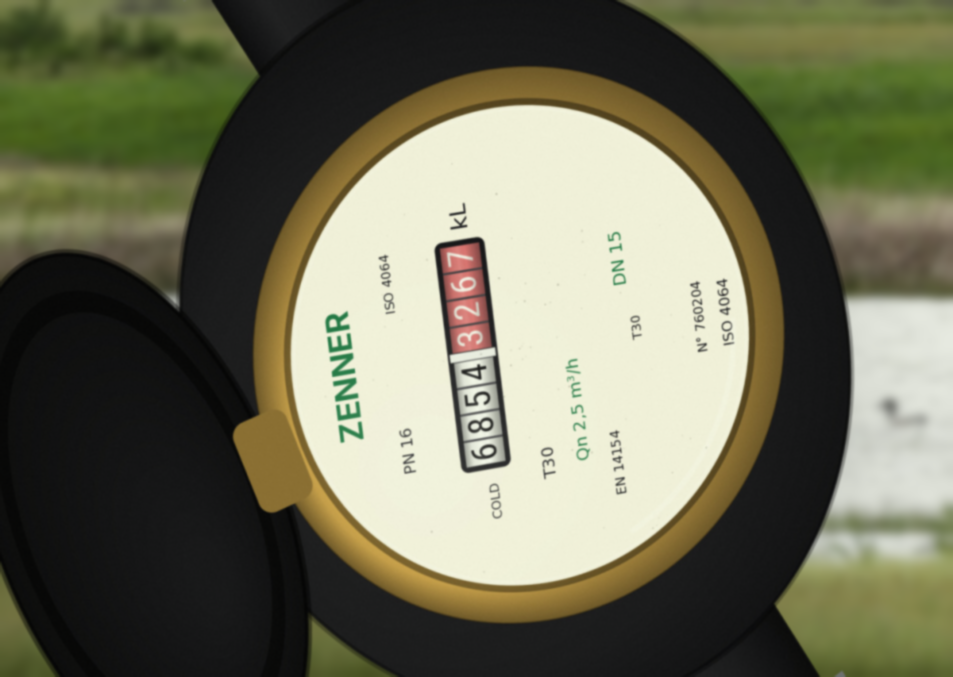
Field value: 6854.3267kL
